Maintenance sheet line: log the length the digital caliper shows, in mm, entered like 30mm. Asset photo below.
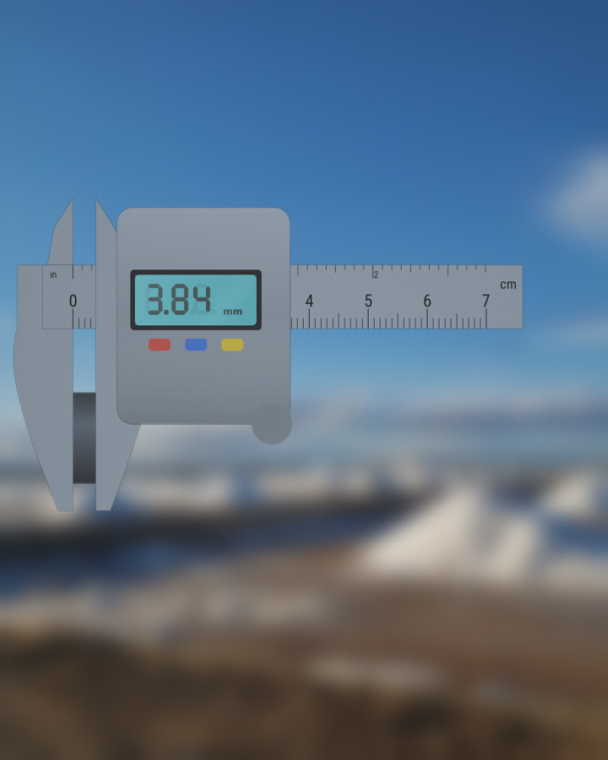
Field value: 3.84mm
